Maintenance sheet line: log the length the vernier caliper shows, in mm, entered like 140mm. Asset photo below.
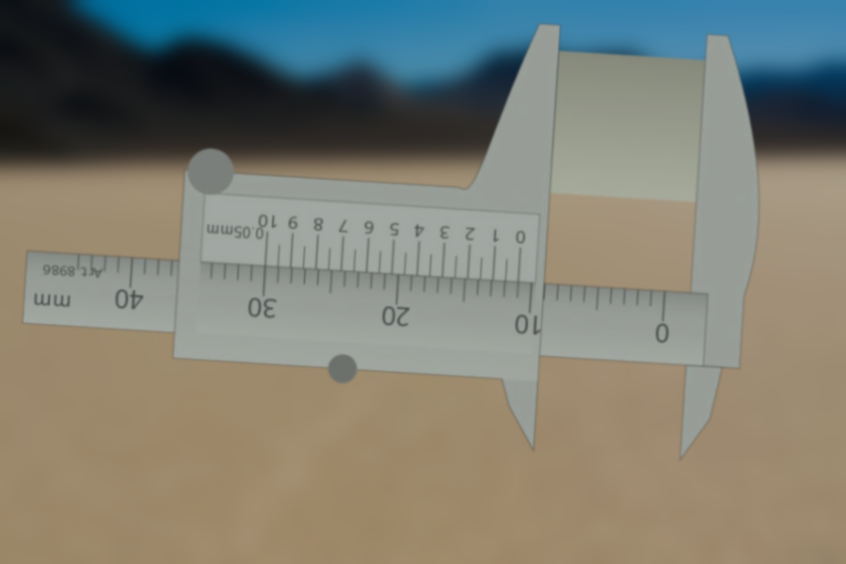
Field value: 11.0mm
